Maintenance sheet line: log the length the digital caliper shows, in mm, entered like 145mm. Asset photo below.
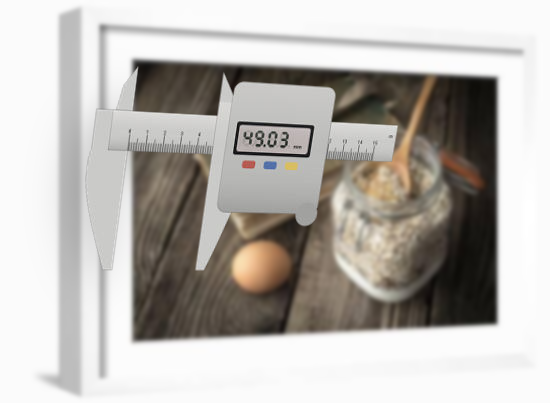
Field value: 49.03mm
